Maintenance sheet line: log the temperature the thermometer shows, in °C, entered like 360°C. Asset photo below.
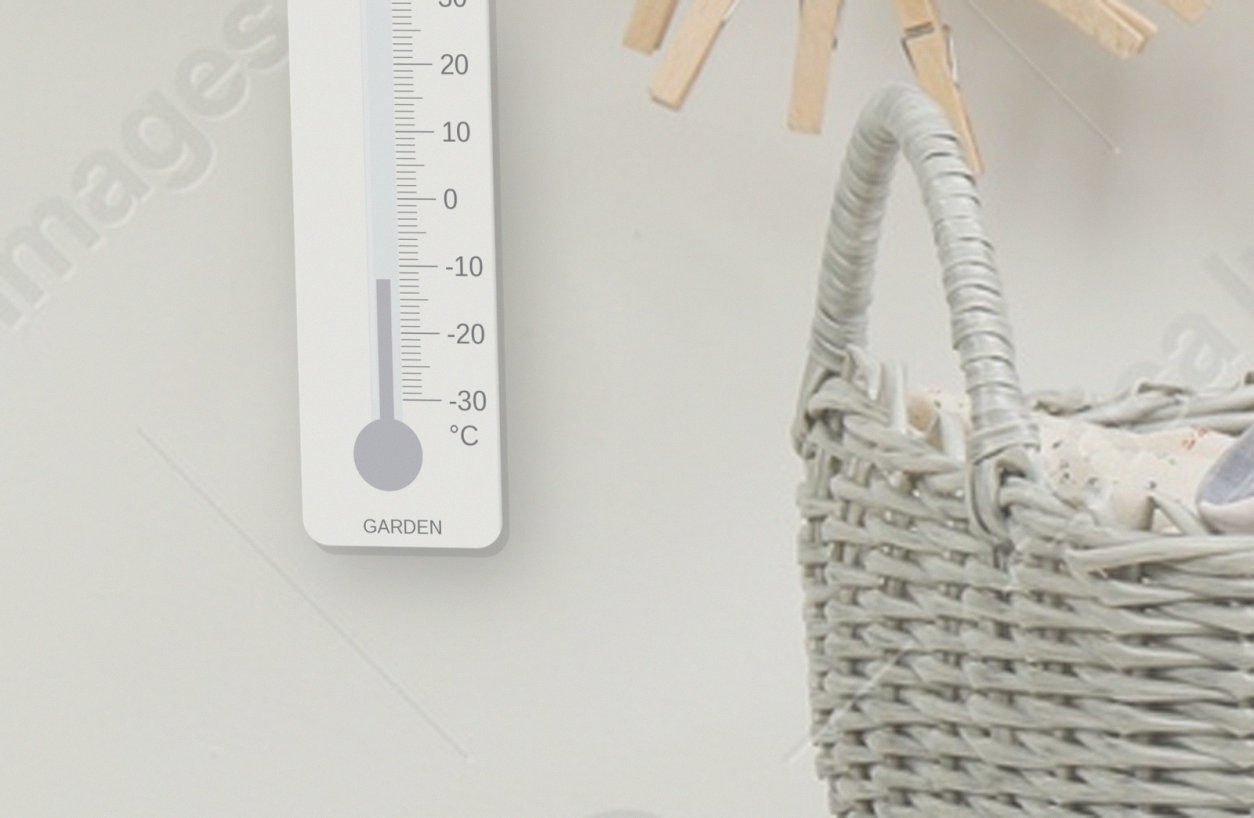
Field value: -12°C
